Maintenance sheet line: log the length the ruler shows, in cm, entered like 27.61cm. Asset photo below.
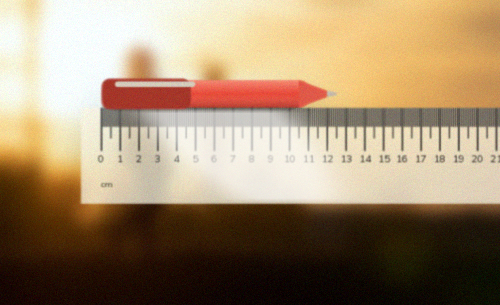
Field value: 12.5cm
